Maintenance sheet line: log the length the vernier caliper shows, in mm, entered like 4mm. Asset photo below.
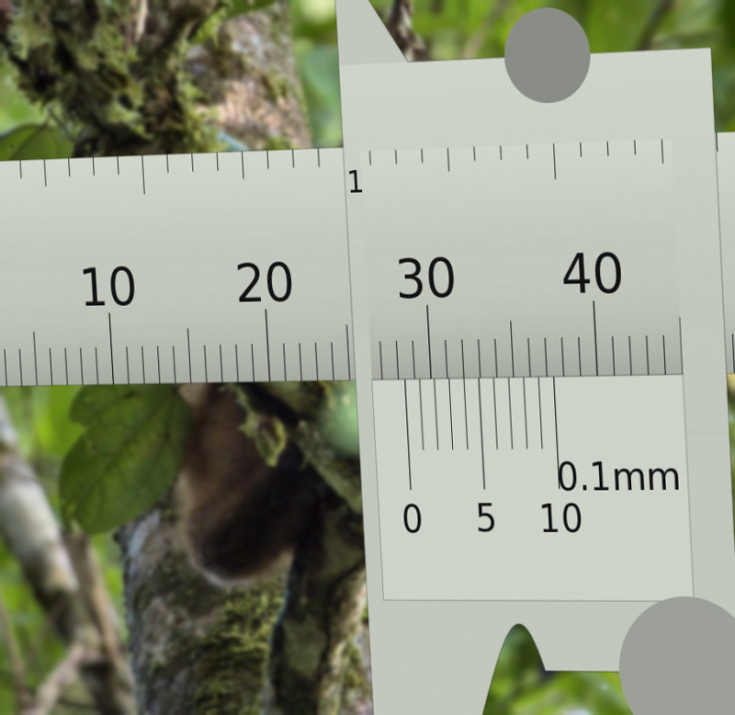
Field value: 28.4mm
